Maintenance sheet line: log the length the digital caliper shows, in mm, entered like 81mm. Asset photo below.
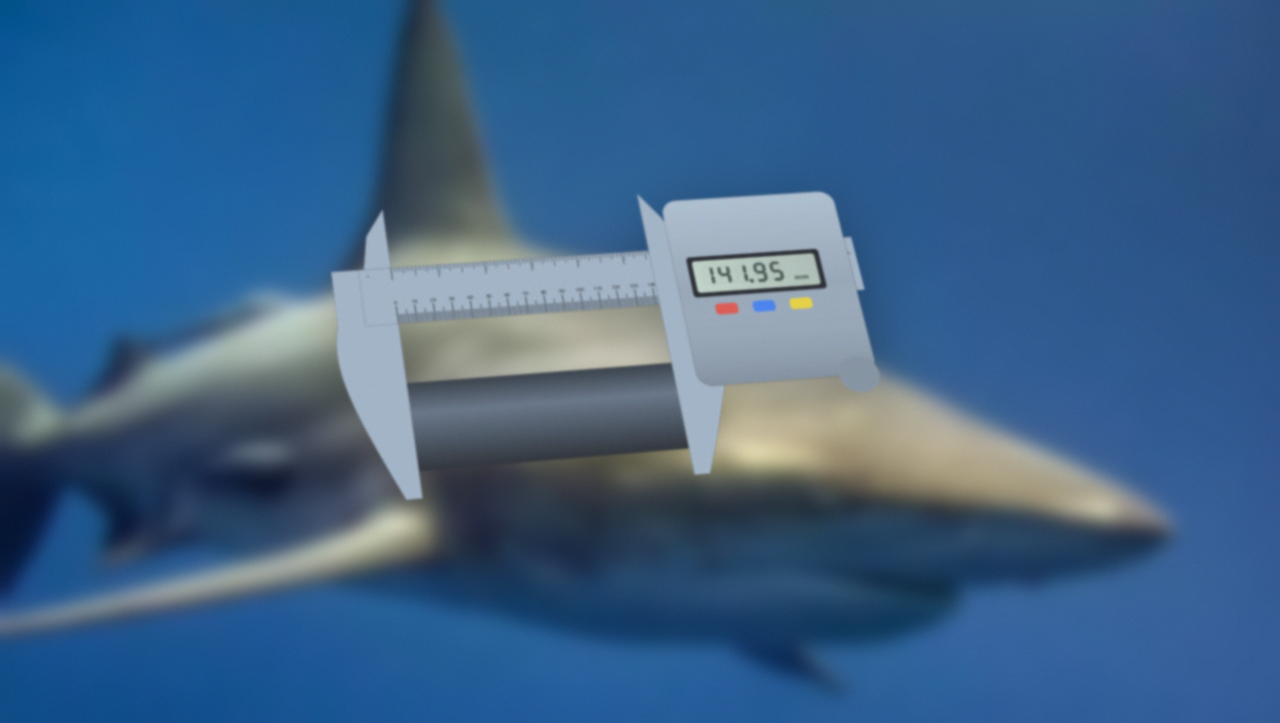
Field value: 141.95mm
